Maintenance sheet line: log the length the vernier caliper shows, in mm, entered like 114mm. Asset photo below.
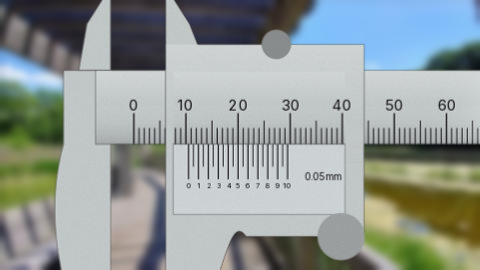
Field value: 10.5mm
